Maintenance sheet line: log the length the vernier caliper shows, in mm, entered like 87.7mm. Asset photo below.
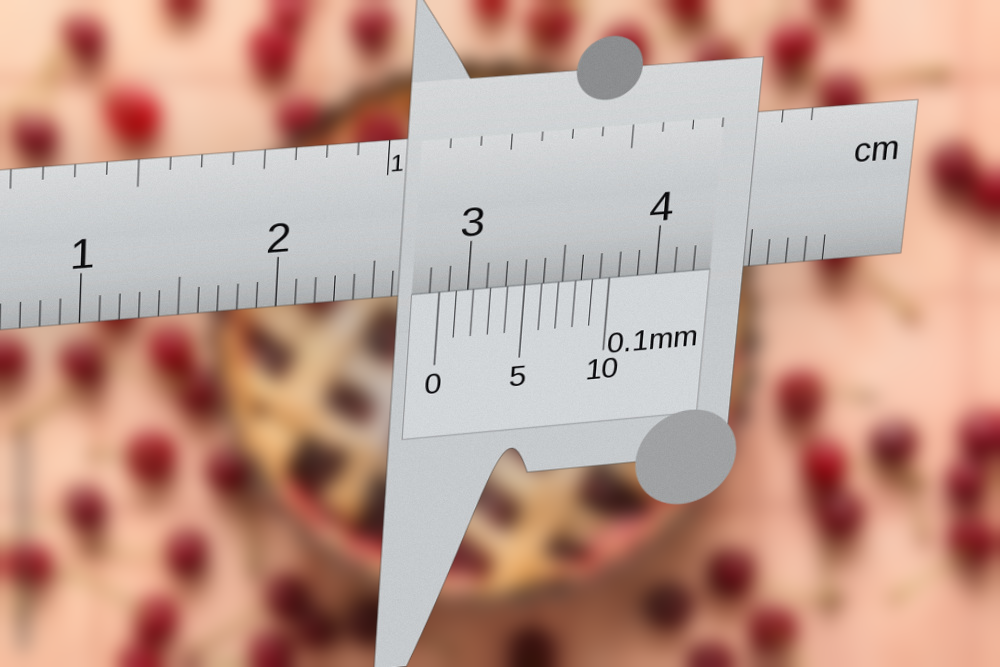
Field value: 28.5mm
